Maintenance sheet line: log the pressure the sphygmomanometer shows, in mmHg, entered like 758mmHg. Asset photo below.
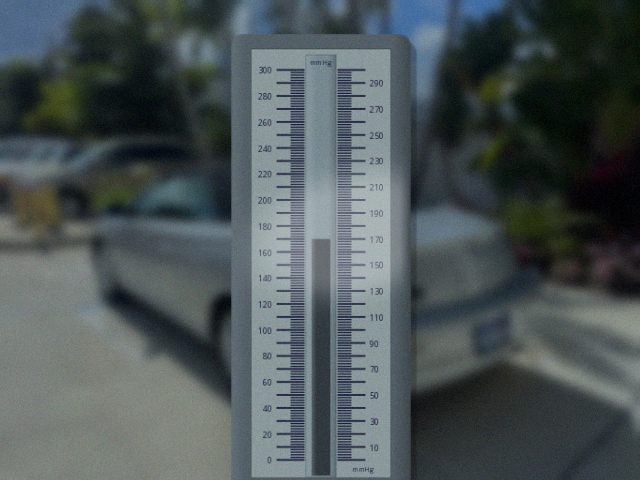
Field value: 170mmHg
